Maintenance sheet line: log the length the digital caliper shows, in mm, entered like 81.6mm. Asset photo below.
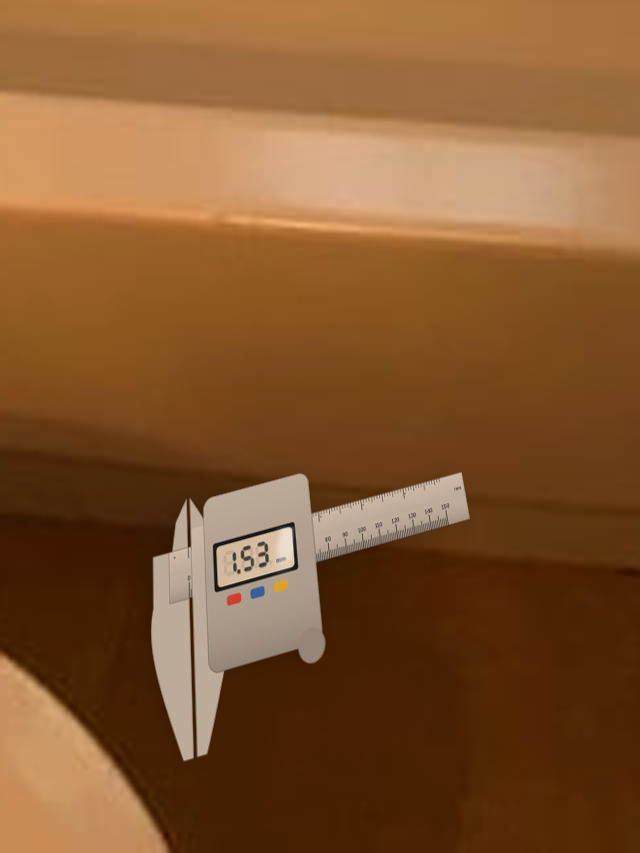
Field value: 1.53mm
